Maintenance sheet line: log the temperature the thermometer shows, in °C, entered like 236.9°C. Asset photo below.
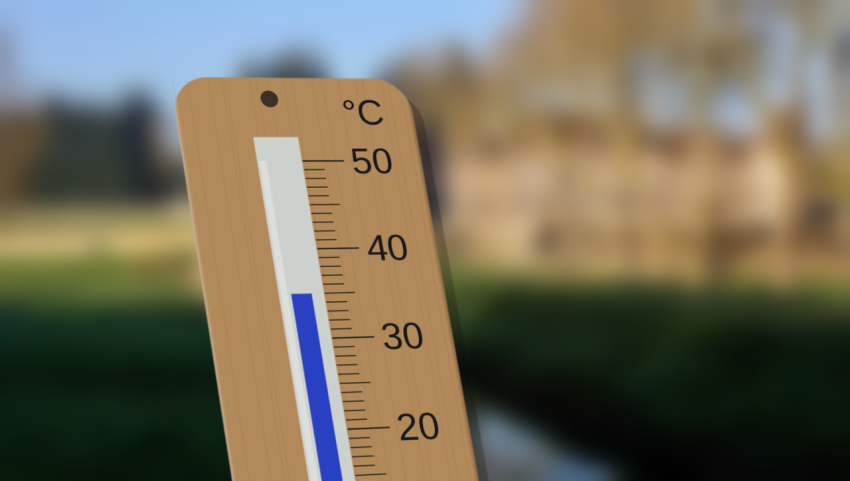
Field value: 35°C
